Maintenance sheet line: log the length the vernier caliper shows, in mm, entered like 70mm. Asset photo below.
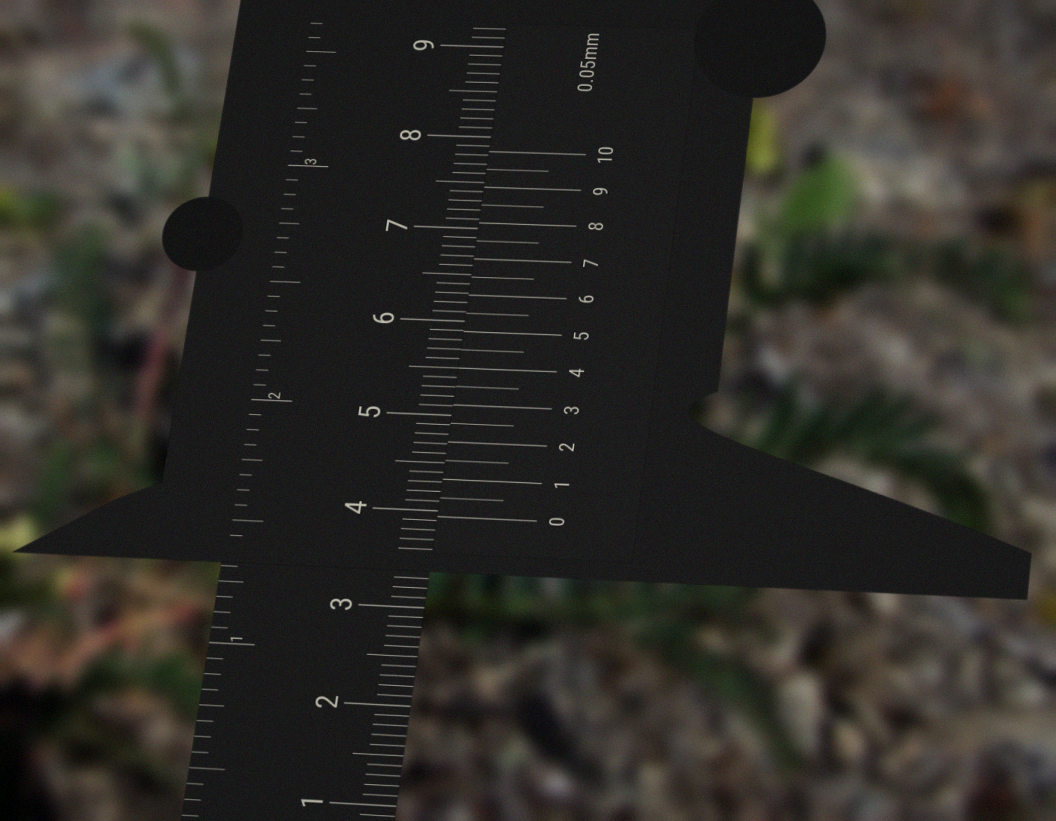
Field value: 39.4mm
